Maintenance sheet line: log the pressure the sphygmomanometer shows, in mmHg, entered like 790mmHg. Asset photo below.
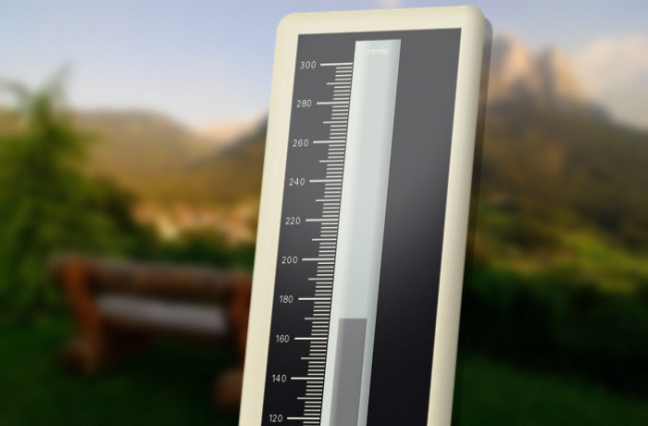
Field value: 170mmHg
